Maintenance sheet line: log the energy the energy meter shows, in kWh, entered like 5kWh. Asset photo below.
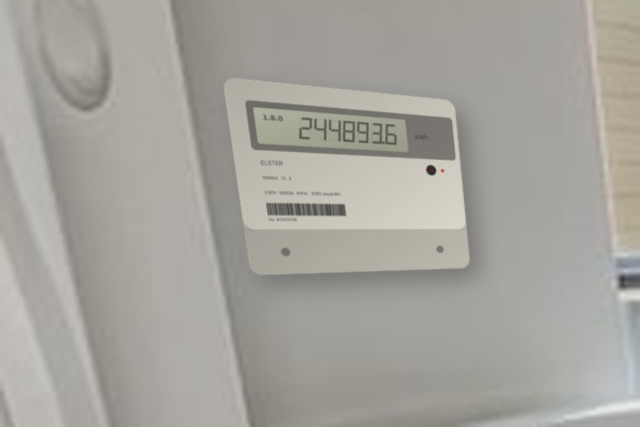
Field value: 244893.6kWh
